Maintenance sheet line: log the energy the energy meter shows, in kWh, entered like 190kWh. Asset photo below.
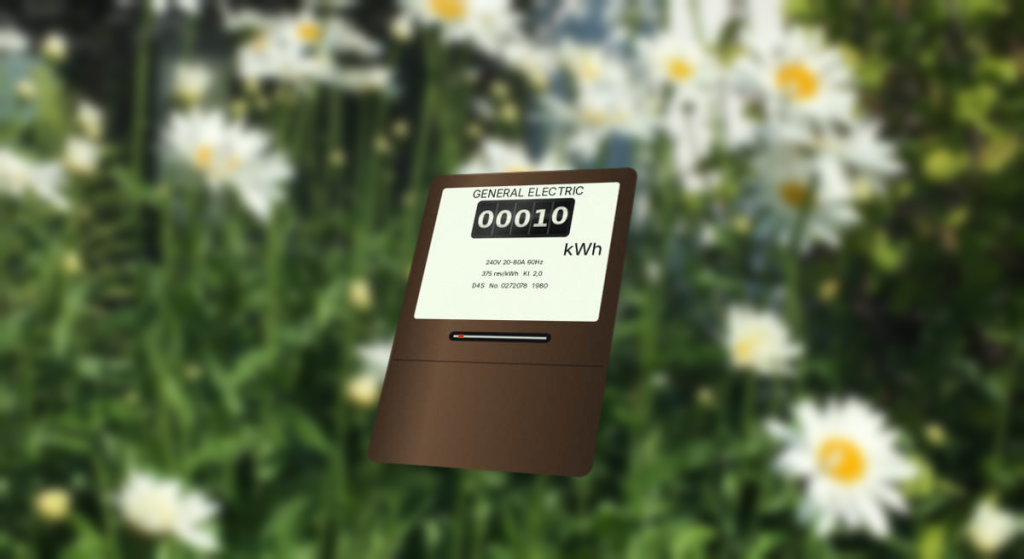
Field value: 10kWh
